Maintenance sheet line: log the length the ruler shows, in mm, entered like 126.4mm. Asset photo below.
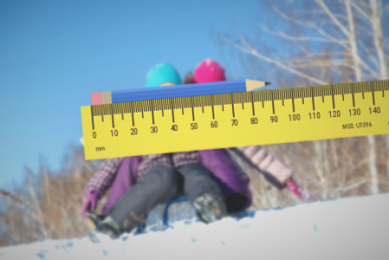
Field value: 90mm
